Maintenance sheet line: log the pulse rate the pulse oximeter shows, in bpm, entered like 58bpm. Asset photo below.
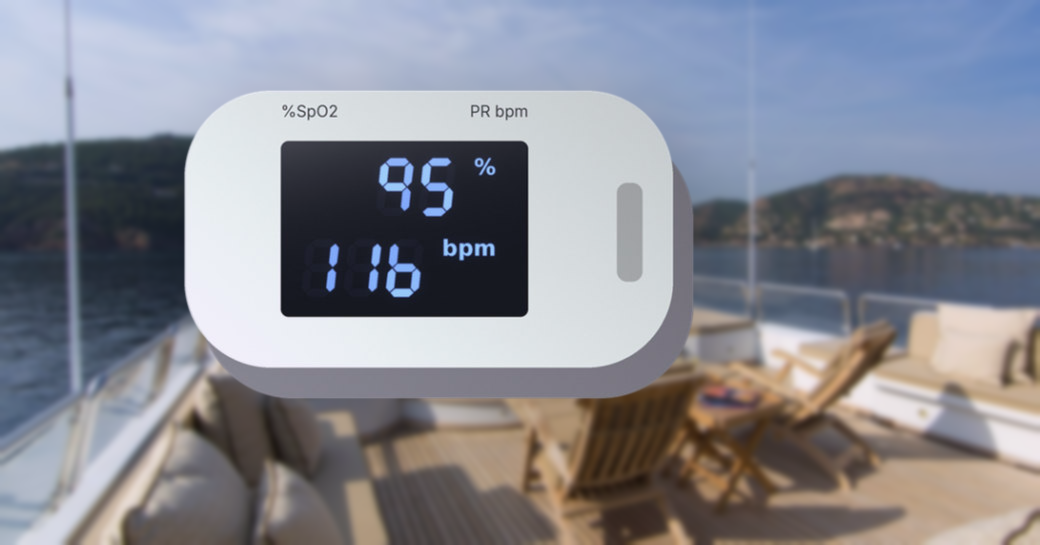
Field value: 116bpm
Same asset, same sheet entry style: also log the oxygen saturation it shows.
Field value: 95%
